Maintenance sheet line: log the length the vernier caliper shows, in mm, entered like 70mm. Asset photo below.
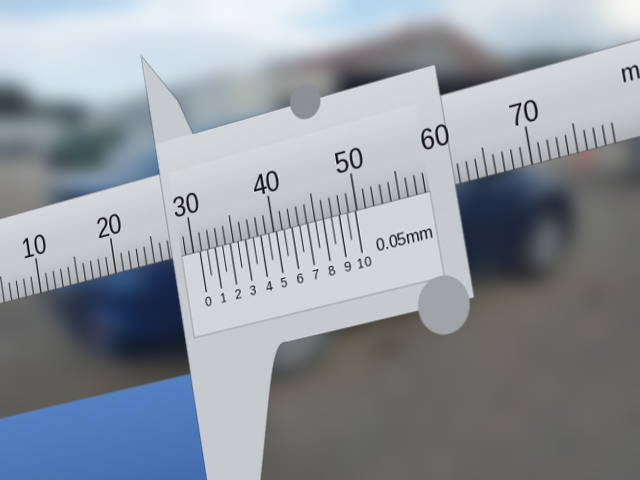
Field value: 30.8mm
